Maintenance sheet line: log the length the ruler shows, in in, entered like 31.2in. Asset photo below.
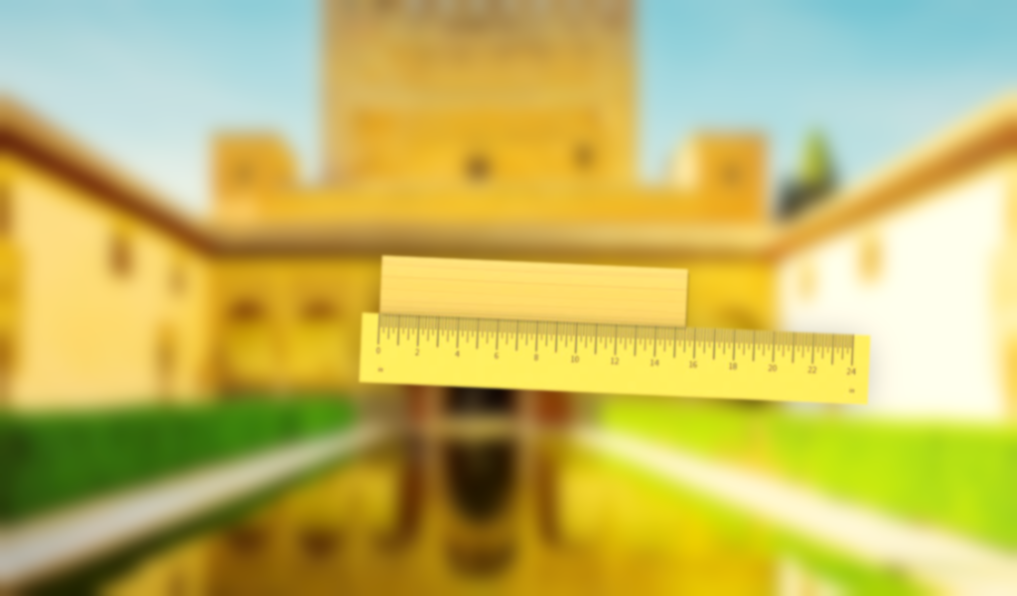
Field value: 15.5in
